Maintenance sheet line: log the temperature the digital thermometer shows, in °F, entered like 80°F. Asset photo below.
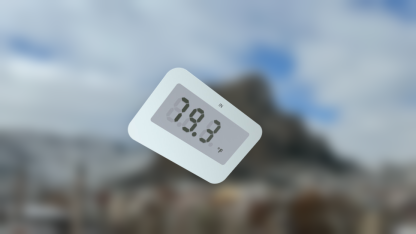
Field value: 79.3°F
